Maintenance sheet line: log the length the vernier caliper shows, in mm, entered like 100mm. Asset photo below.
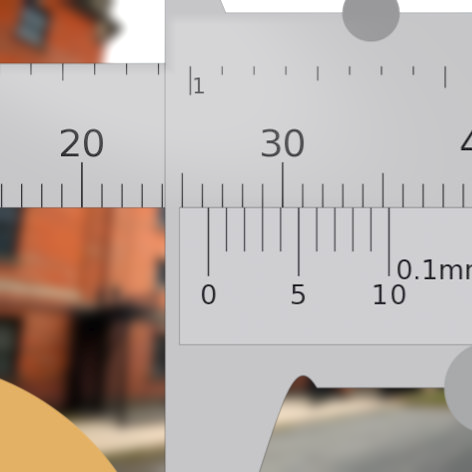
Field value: 26.3mm
